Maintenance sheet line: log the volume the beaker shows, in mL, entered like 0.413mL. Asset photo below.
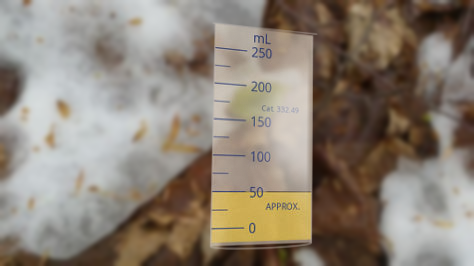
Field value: 50mL
